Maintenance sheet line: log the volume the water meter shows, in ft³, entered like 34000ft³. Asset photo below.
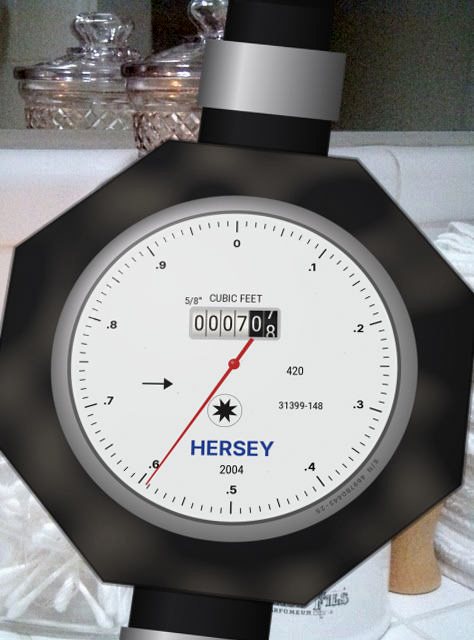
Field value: 707.59ft³
